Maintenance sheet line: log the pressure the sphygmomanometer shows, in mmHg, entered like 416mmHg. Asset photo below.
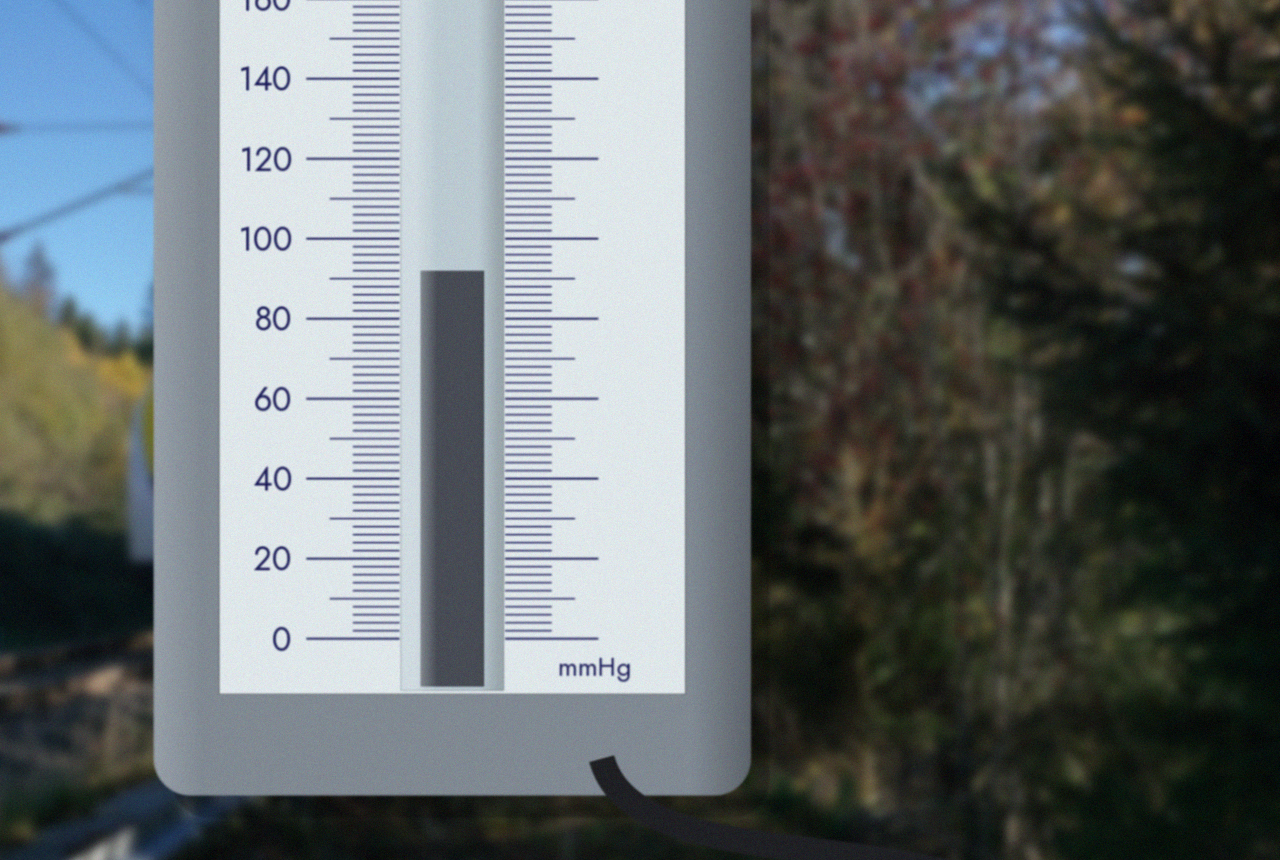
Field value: 92mmHg
